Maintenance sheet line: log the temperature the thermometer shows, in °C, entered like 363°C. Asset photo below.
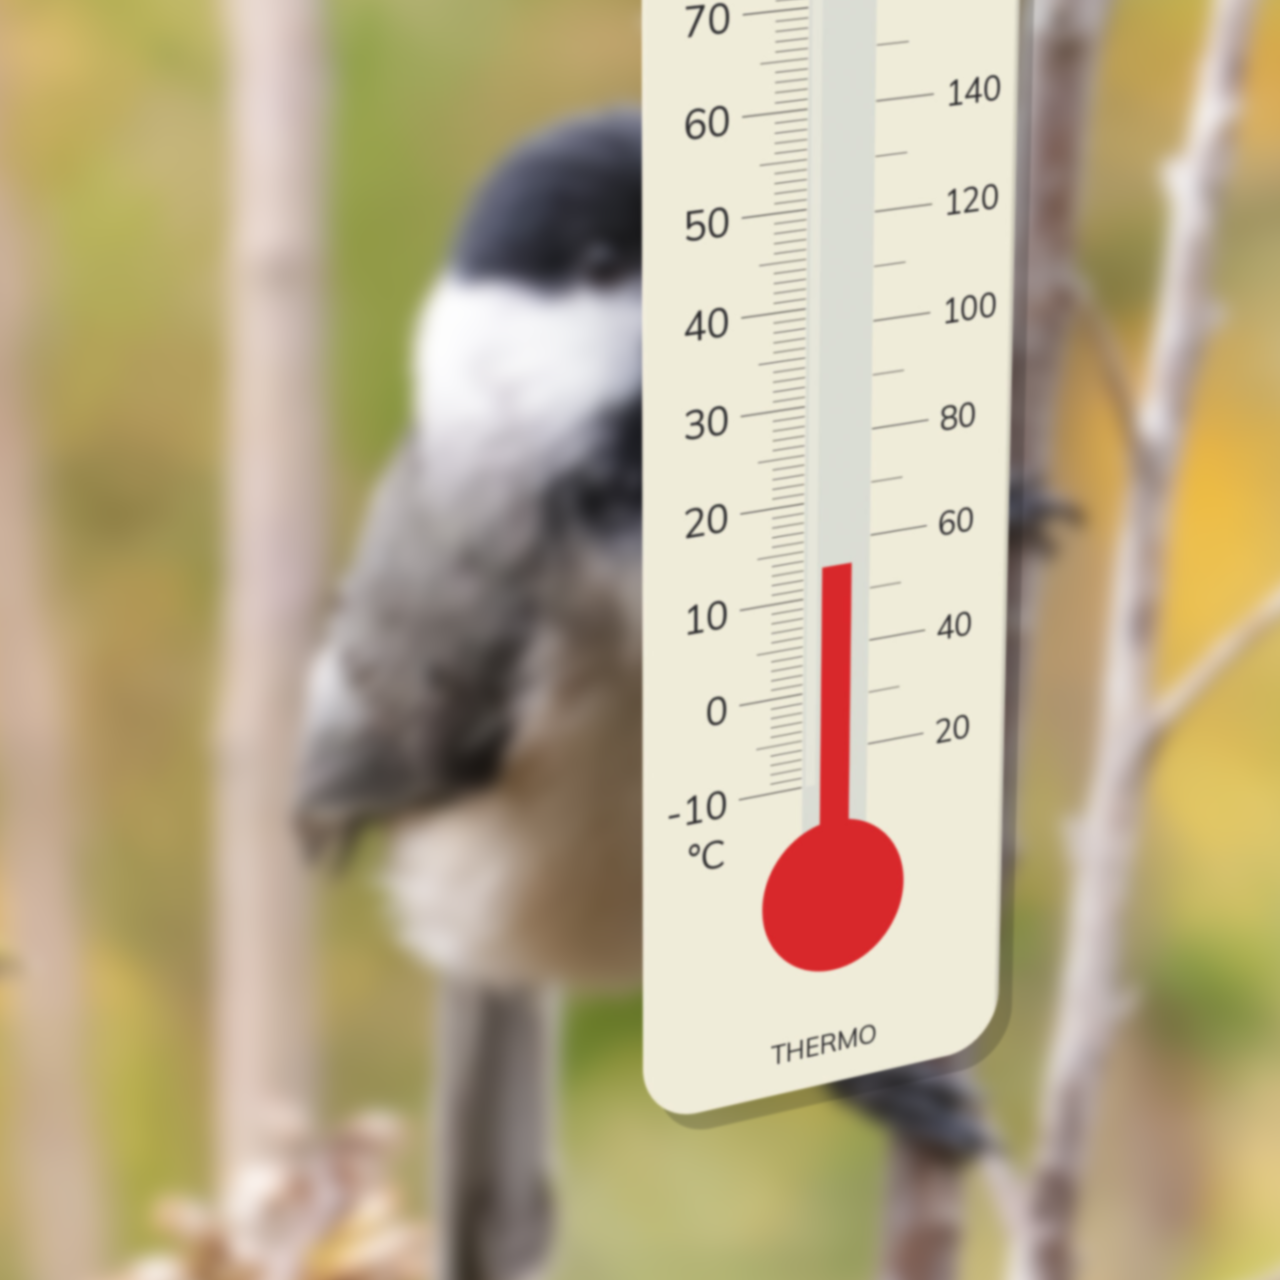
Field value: 13°C
